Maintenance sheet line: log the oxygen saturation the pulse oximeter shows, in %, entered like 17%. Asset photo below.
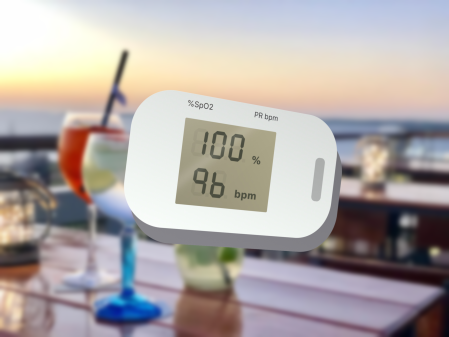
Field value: 100%
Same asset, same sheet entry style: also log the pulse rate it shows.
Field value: 96bpm
